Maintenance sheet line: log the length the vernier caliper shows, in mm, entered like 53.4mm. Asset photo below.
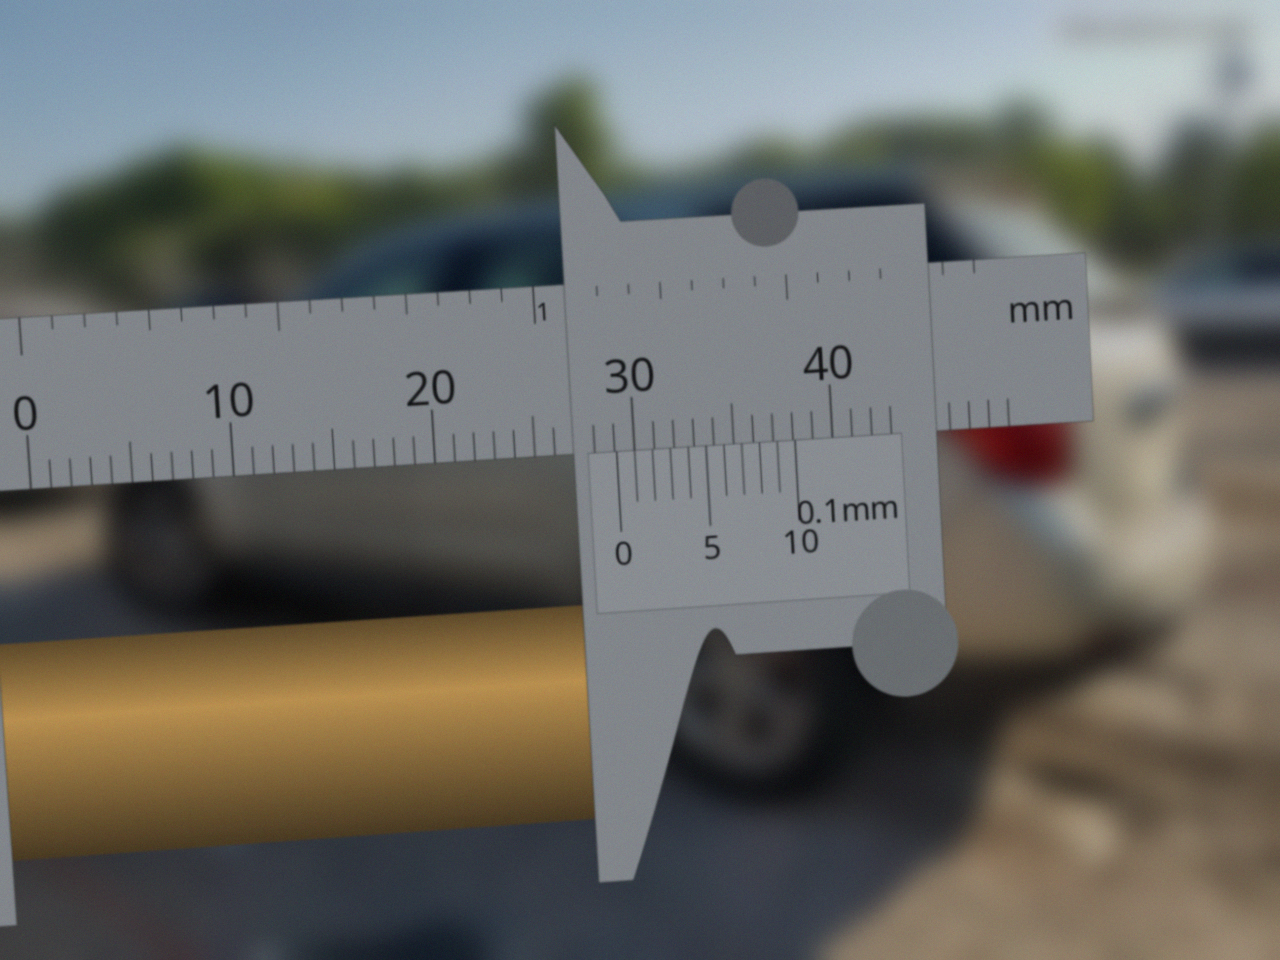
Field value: 29.1mm
